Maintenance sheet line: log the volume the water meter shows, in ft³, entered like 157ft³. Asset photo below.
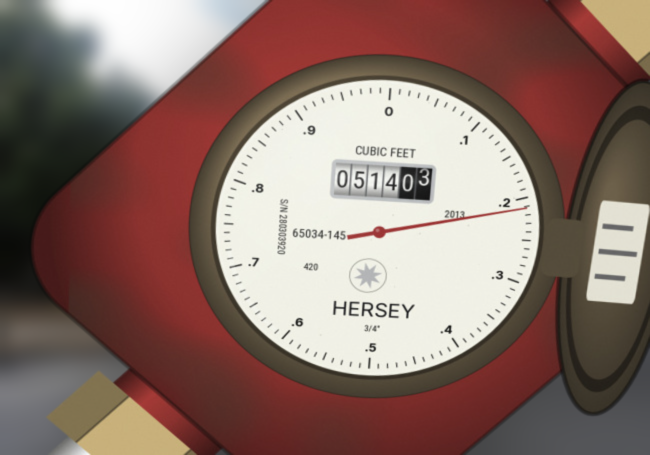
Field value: 51403.21ft³
